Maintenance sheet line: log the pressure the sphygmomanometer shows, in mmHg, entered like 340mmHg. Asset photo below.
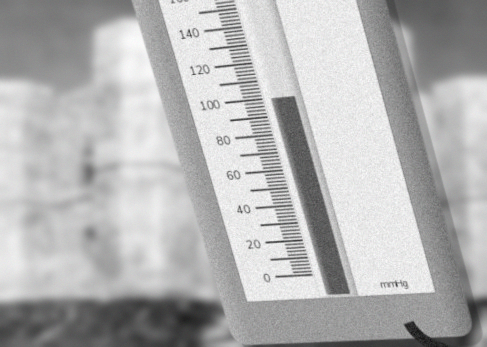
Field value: 100mmHg
